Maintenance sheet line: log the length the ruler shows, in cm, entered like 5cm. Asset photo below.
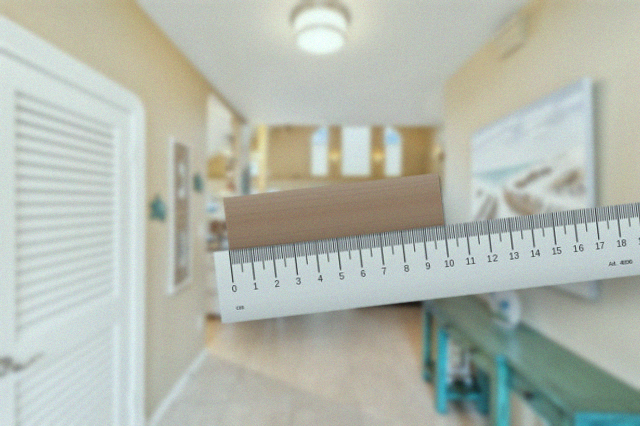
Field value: 10cm
